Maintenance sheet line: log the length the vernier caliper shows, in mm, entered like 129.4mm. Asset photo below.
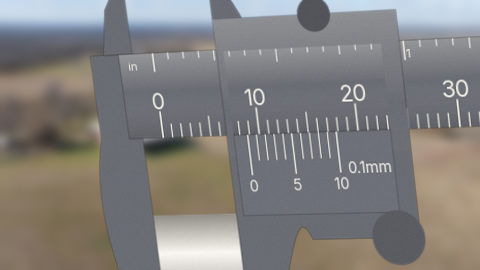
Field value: 8.8mm
